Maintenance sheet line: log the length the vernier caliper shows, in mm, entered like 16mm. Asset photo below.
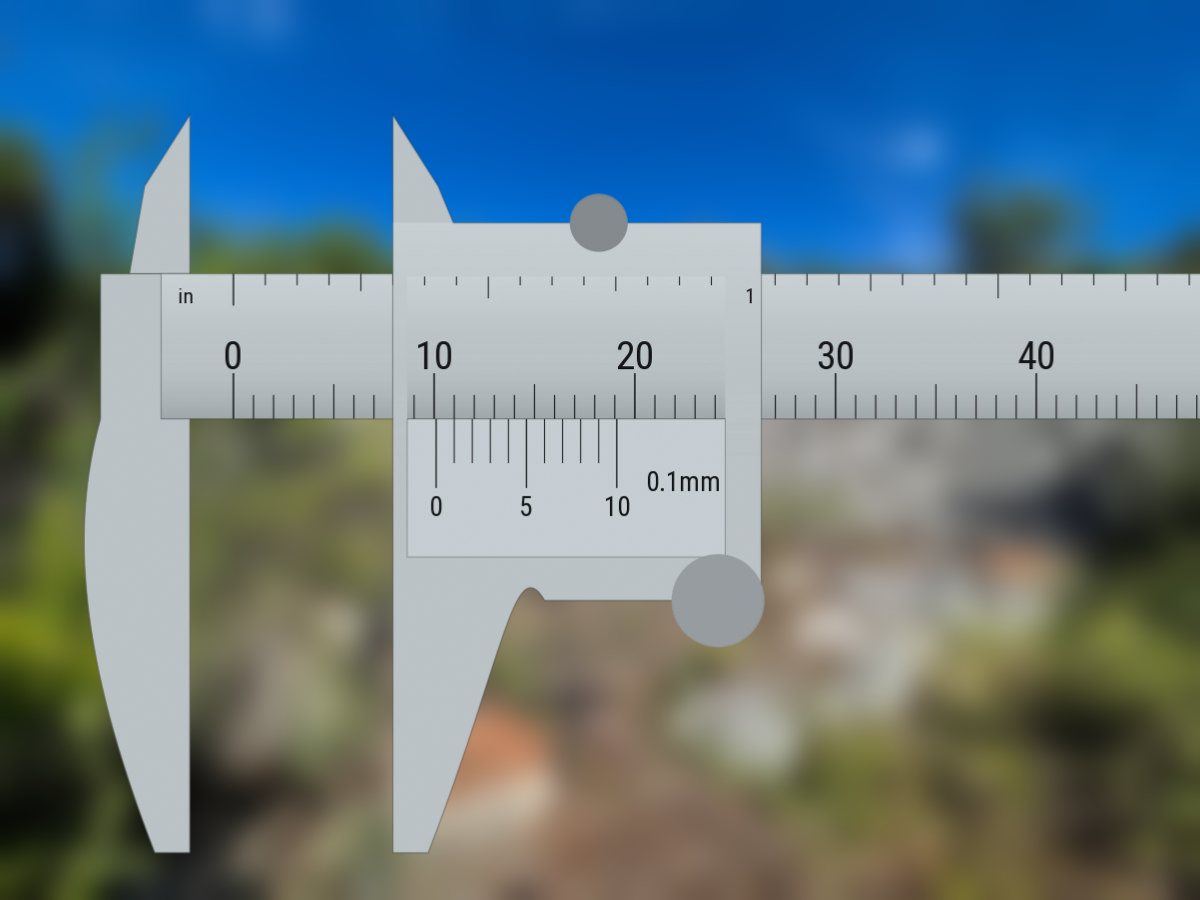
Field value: 10.1mm
